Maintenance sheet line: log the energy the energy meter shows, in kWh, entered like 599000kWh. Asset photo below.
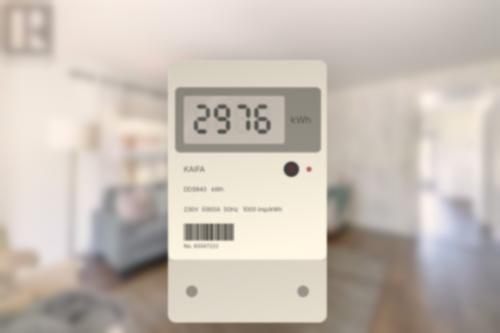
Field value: 2976kWh
